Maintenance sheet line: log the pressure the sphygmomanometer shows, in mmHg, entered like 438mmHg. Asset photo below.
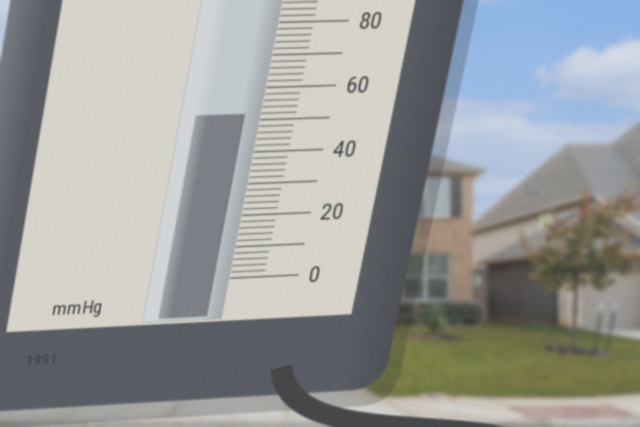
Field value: 52mmHg
